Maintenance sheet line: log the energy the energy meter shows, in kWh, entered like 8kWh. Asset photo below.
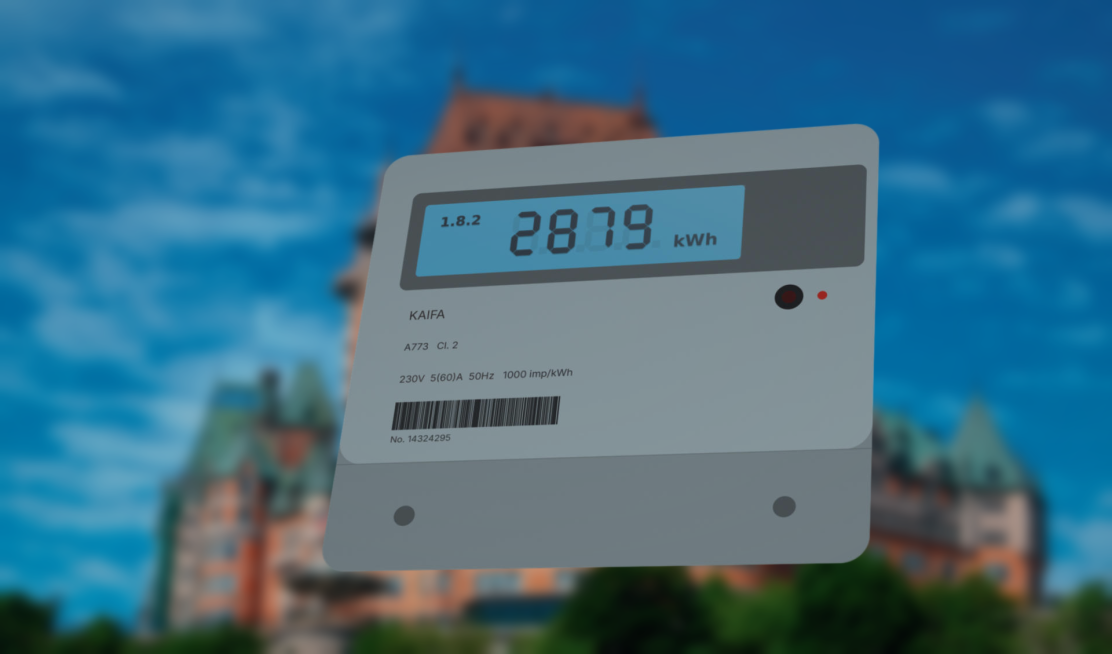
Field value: 2879kWh
